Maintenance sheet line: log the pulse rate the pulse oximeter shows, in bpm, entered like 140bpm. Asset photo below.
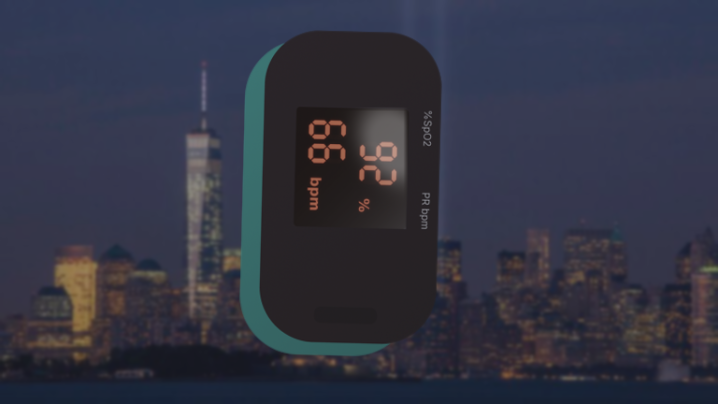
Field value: 66bpm
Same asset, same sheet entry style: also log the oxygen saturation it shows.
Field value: 92%
